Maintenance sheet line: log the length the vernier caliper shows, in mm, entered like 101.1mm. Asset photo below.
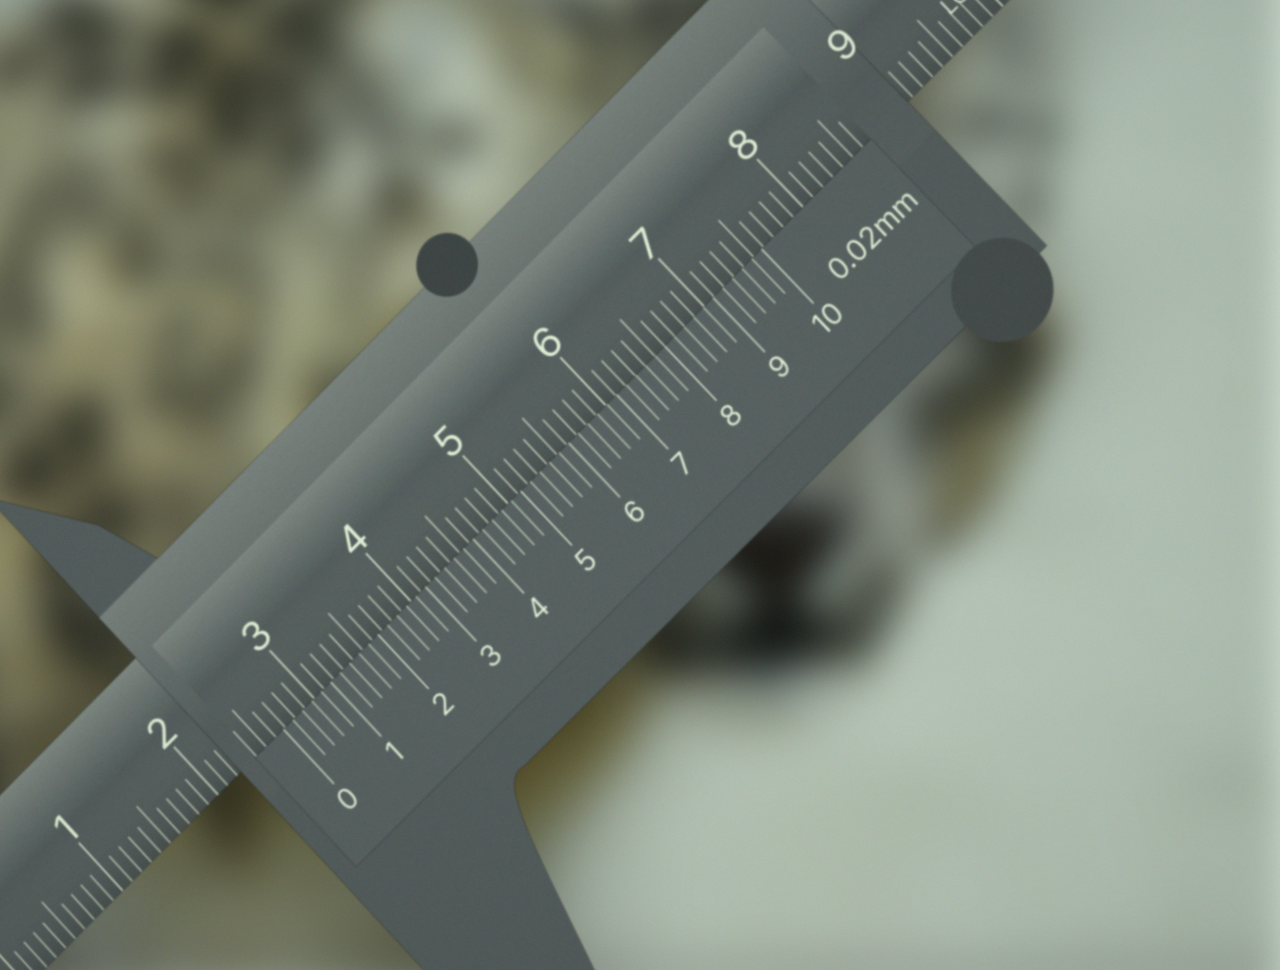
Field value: 26.8mm
